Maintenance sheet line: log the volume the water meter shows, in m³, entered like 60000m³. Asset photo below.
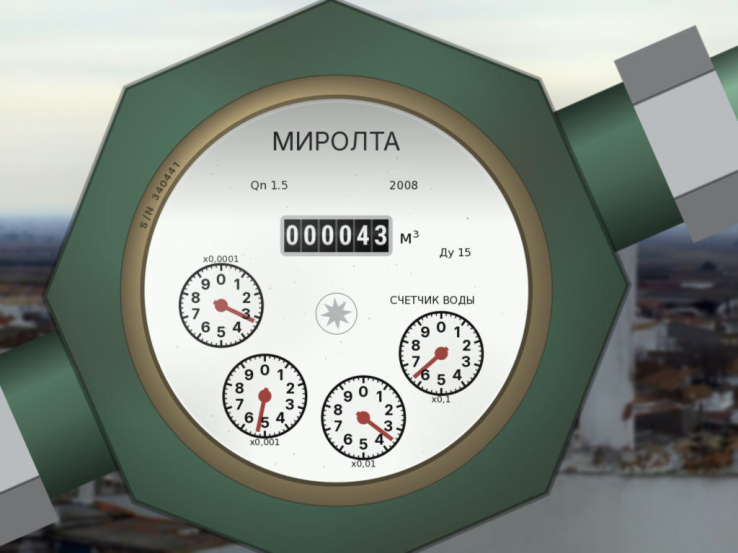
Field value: 43.6353m³
